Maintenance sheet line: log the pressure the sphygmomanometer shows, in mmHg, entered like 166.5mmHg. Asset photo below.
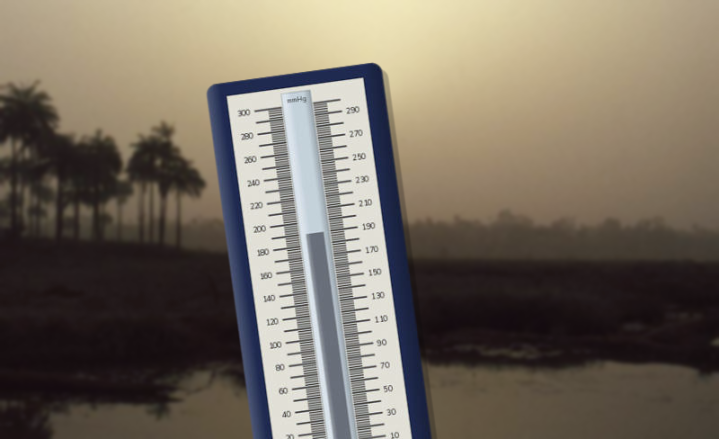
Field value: 190mmHg
